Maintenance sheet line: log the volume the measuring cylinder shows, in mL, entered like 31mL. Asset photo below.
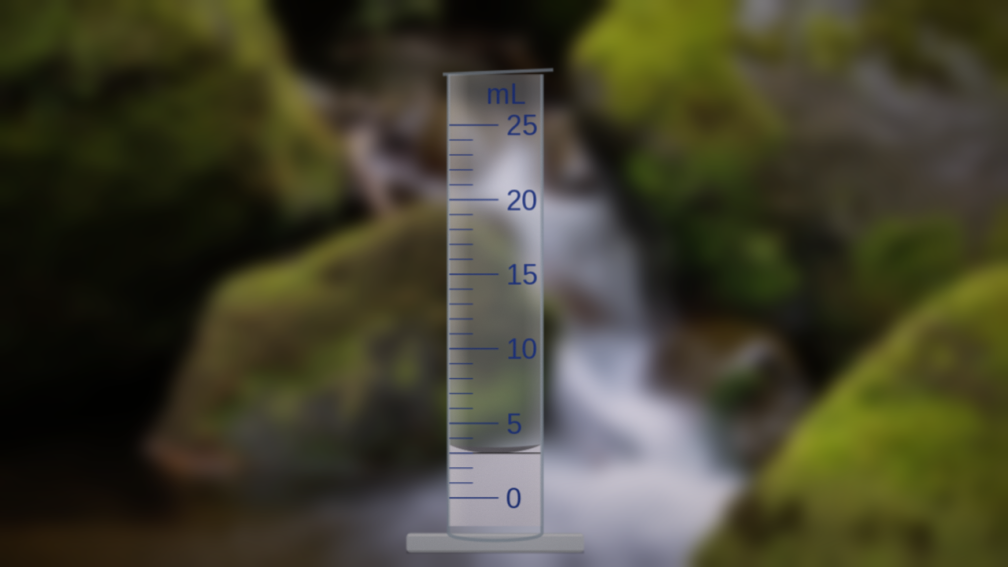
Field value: 3mL
